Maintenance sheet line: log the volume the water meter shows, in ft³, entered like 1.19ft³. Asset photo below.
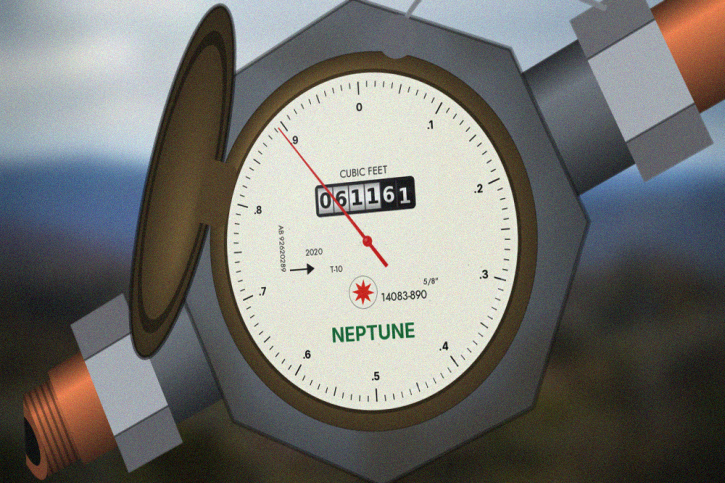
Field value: 61160.89ft³
